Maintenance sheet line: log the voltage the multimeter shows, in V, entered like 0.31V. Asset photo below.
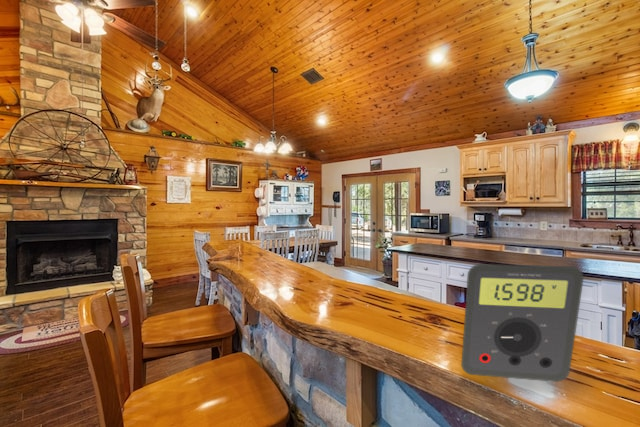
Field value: 1.598V
